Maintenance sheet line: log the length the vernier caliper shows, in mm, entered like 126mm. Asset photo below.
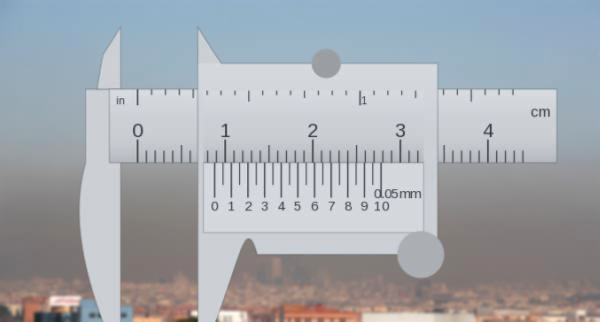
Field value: 8.8mm
